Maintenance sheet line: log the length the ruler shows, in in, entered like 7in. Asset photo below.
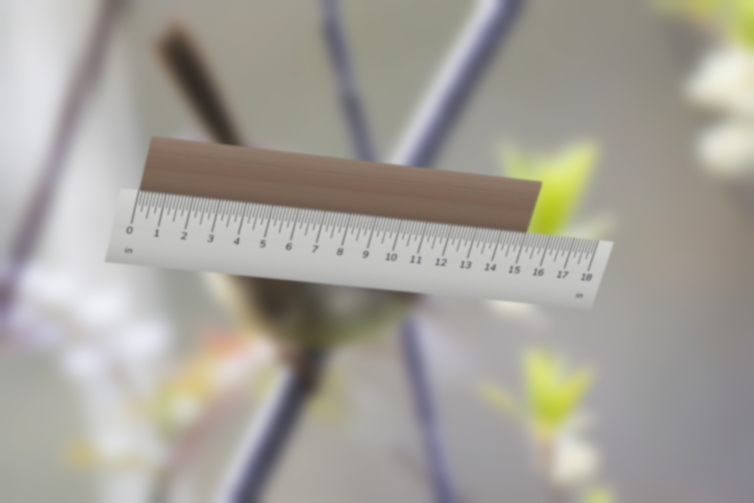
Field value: 15in
